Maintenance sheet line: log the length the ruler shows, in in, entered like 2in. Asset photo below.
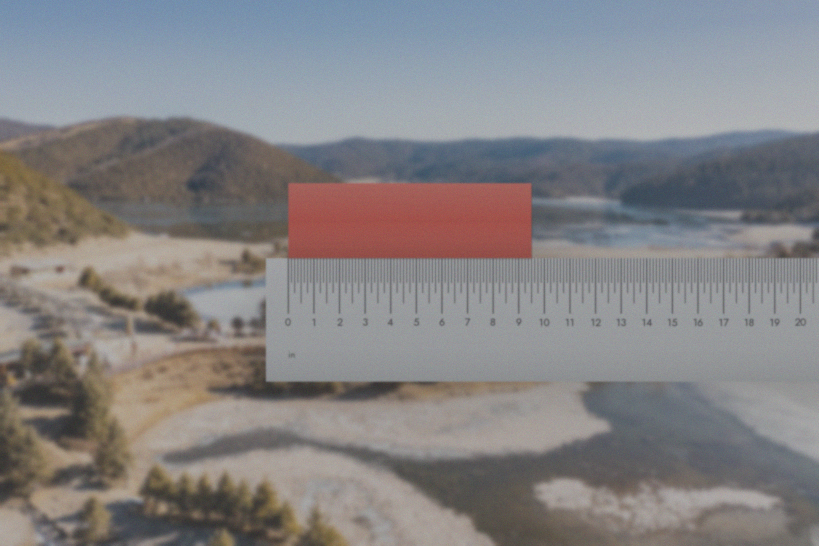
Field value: 9.5in
